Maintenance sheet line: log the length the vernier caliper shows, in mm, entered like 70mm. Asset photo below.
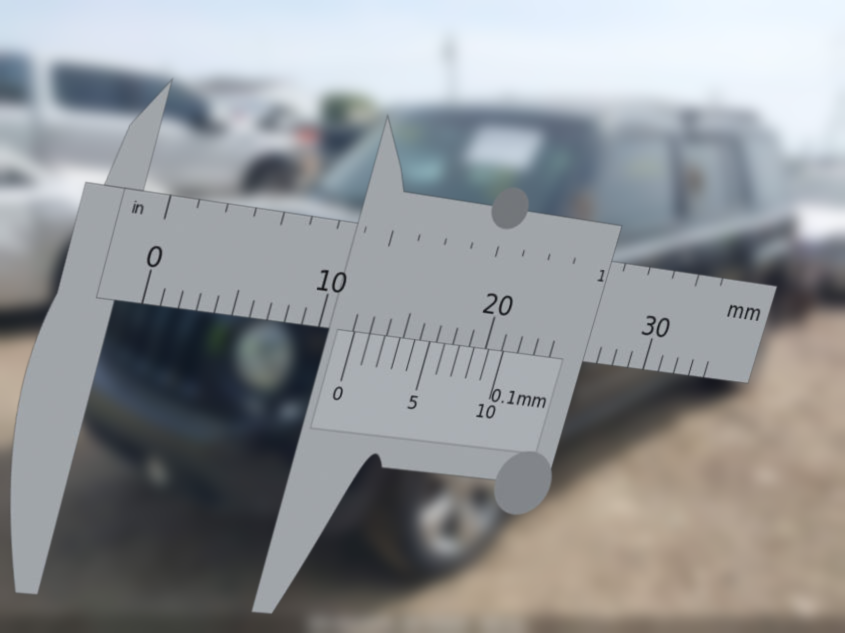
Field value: 12.1mm
